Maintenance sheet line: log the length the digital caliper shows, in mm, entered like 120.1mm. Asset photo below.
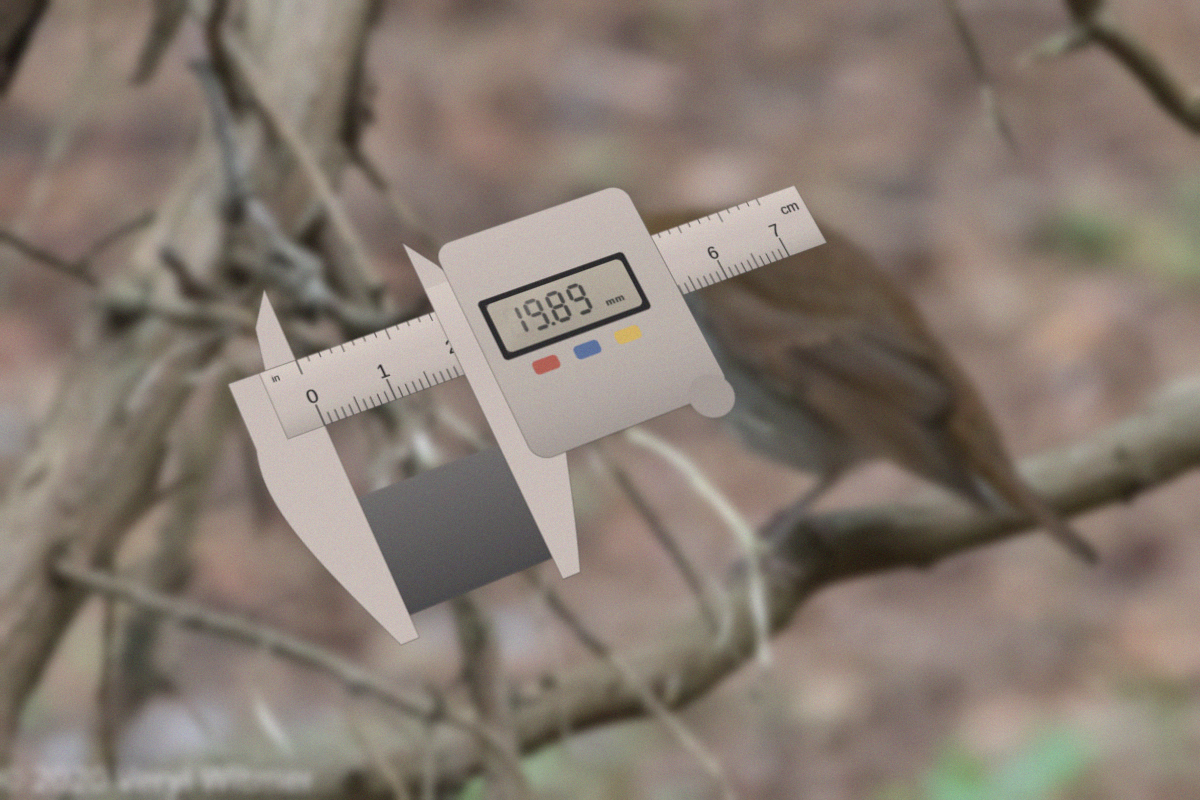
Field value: 19.89mm
